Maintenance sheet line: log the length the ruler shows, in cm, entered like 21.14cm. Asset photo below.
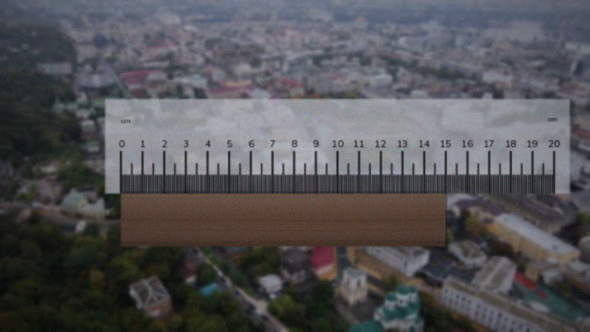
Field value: 15cm
